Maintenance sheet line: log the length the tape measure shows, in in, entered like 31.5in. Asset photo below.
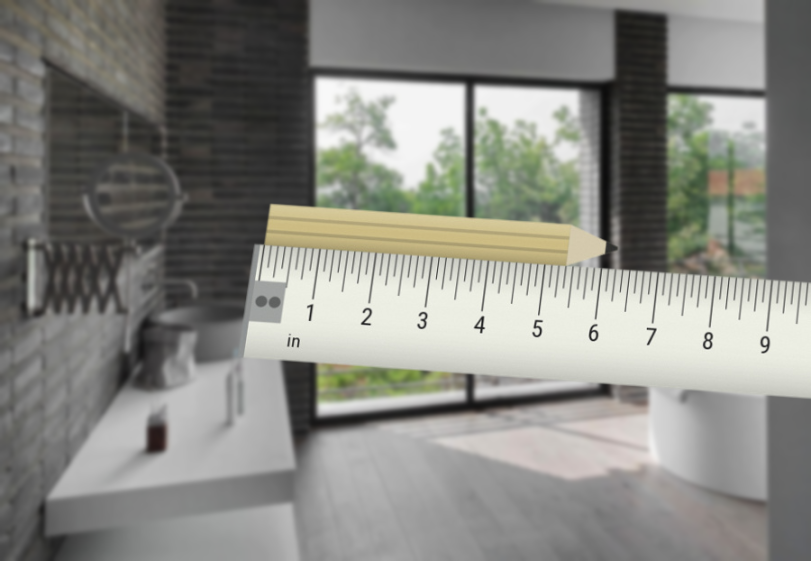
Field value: 6.25in
